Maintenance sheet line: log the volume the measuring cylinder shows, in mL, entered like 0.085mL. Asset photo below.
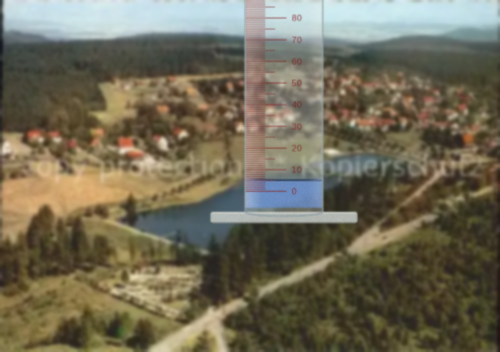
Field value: 5mL
